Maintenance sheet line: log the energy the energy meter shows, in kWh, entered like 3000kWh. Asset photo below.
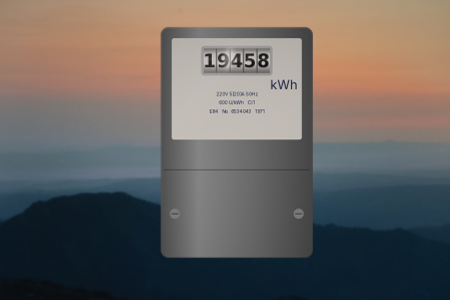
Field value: 19458kWh
